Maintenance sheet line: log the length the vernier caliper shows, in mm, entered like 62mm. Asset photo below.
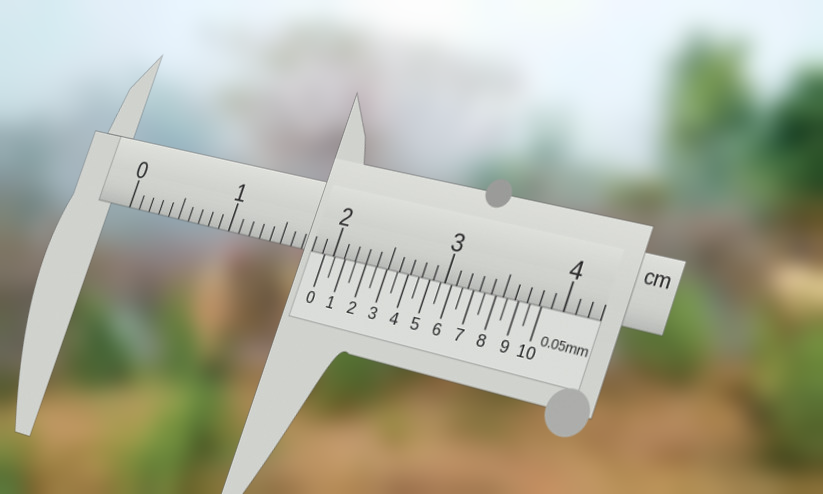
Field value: 19.2mm
